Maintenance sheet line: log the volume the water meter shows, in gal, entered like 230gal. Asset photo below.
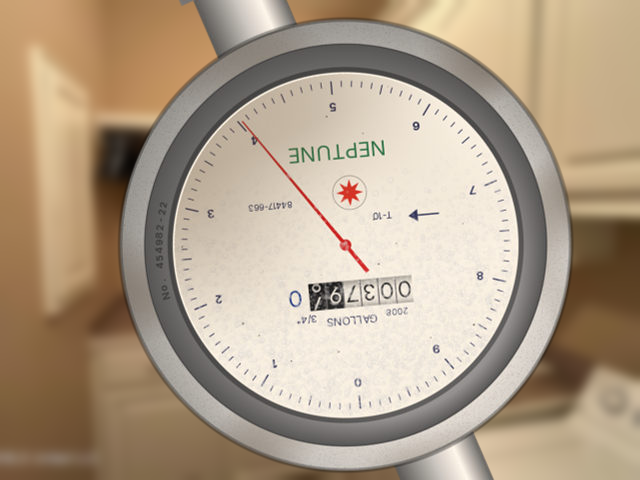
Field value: 37974.0gal
